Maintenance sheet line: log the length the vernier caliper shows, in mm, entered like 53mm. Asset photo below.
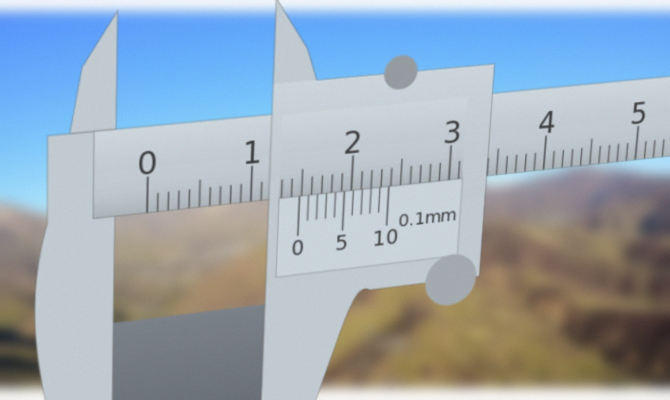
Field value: 14.8mm
